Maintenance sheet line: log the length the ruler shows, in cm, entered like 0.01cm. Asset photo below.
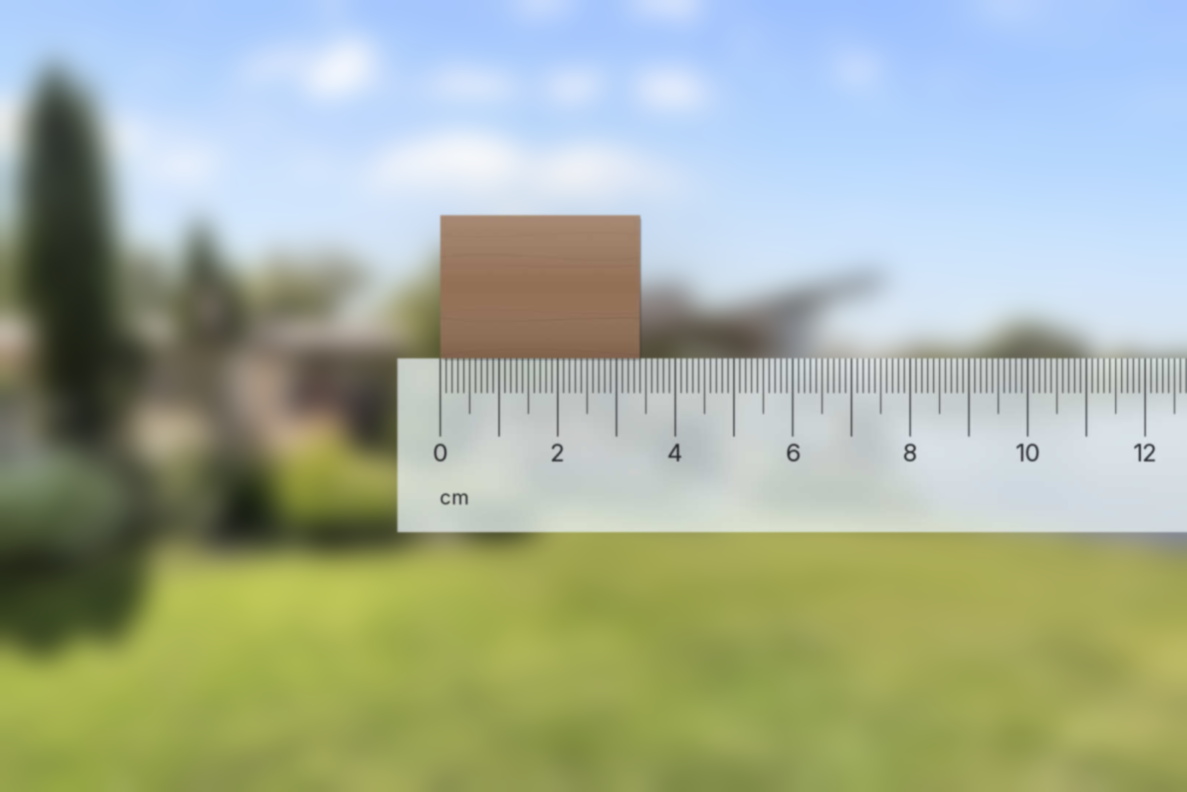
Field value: 3.4cm
